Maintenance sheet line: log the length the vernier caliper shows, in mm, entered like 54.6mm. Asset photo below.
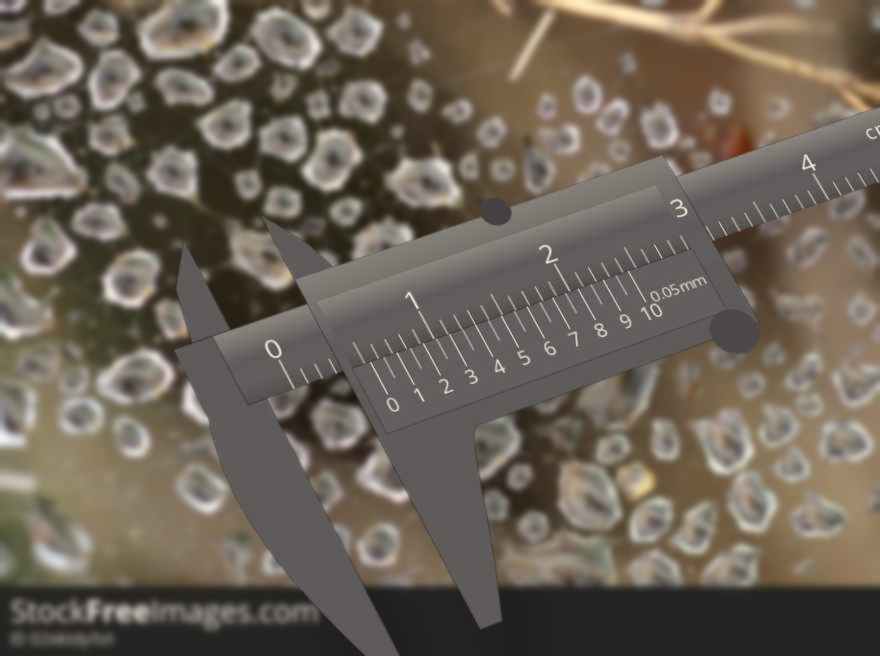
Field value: 5.4mm
